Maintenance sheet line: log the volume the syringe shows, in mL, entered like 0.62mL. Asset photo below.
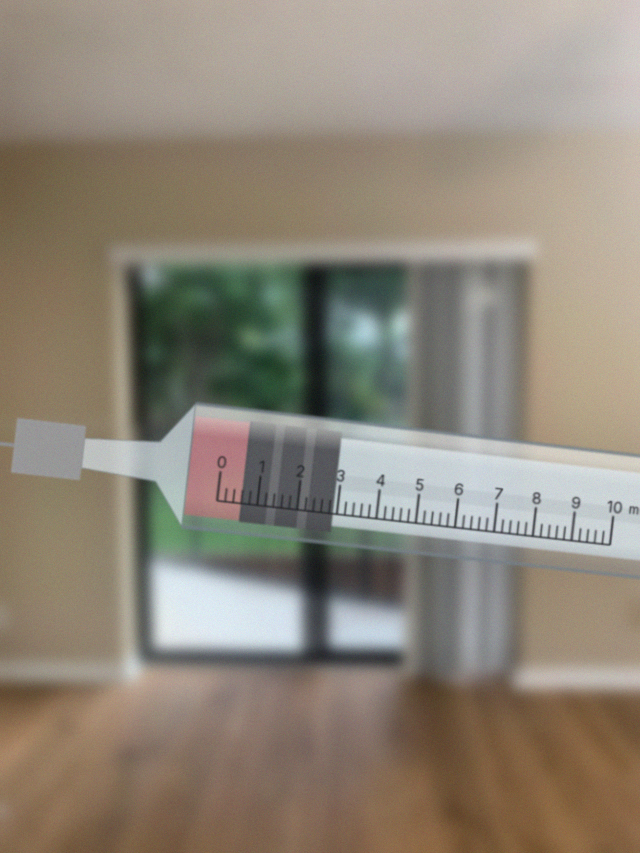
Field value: 0.6mL
